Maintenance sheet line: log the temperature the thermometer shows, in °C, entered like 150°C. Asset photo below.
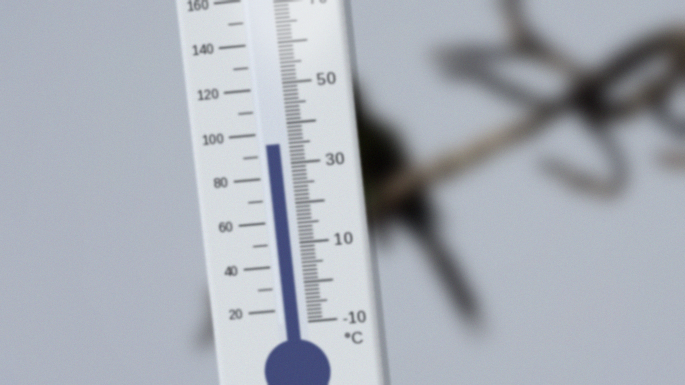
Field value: 35°C
